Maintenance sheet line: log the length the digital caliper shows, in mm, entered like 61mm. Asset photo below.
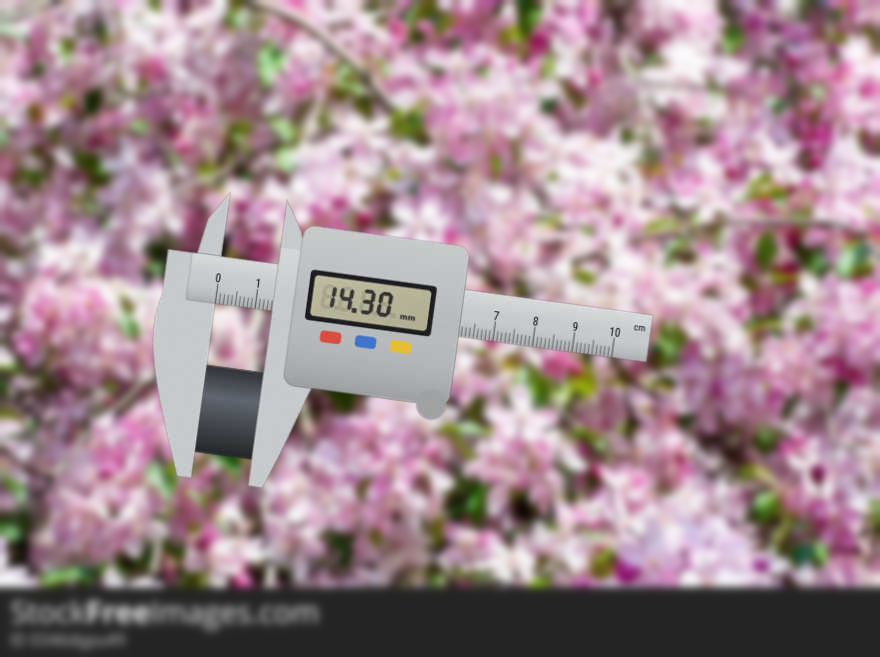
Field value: 14.30mm
